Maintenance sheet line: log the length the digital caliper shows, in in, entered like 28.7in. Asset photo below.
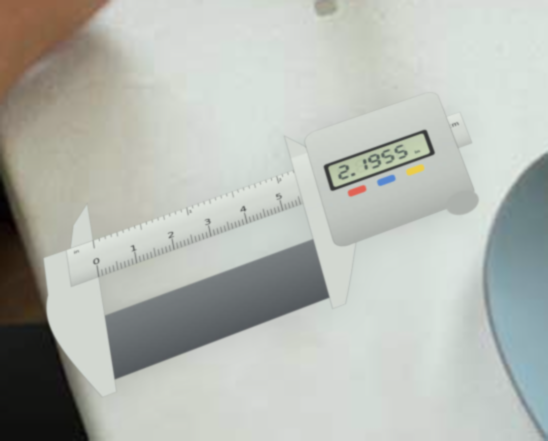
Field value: 2.1955in
